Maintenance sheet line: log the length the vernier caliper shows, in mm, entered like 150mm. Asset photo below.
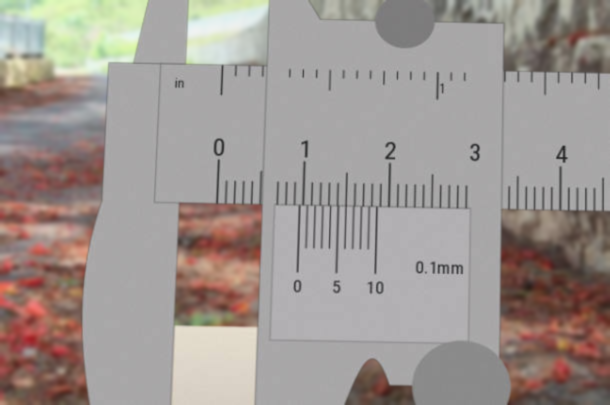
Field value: 9.6mm
